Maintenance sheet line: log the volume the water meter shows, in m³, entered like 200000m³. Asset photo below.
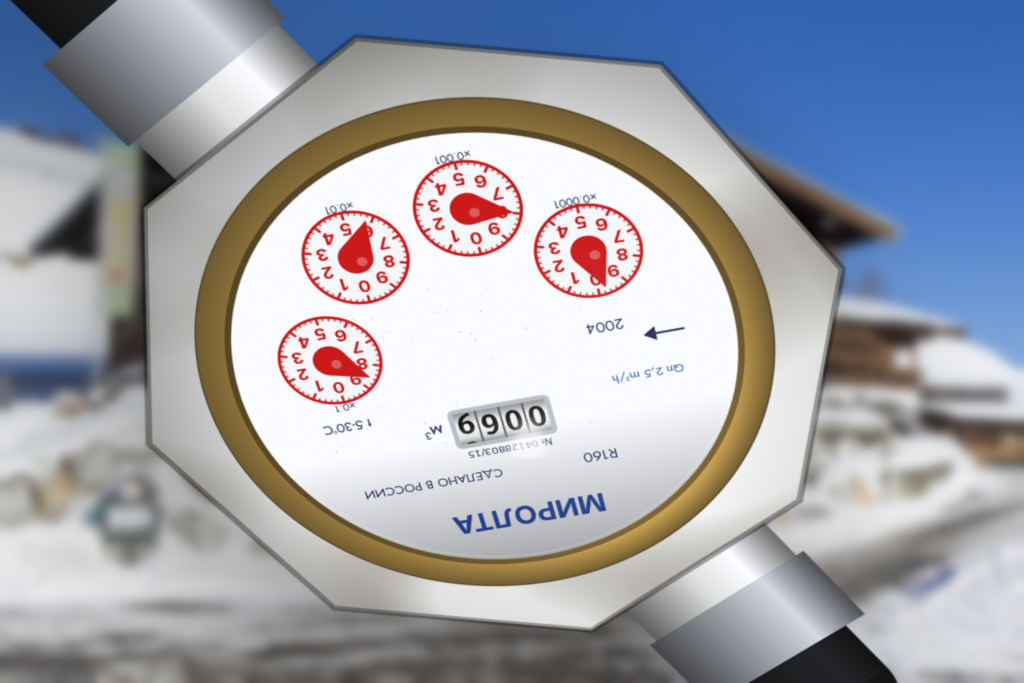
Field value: 68.8579m³
